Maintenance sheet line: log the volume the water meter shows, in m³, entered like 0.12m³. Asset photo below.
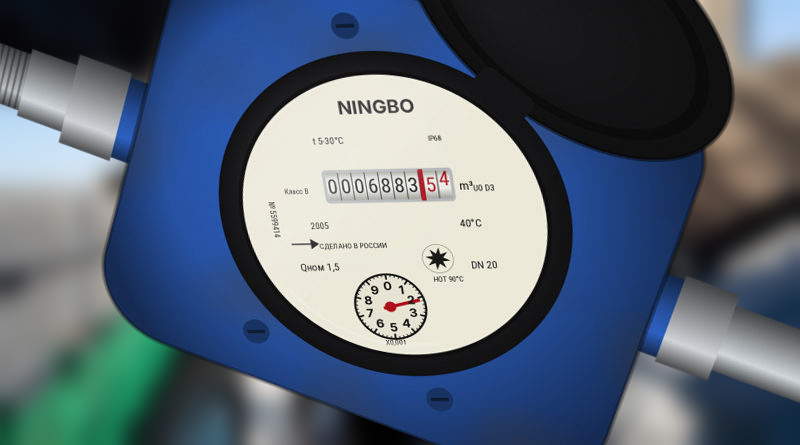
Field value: 6883.542m³
